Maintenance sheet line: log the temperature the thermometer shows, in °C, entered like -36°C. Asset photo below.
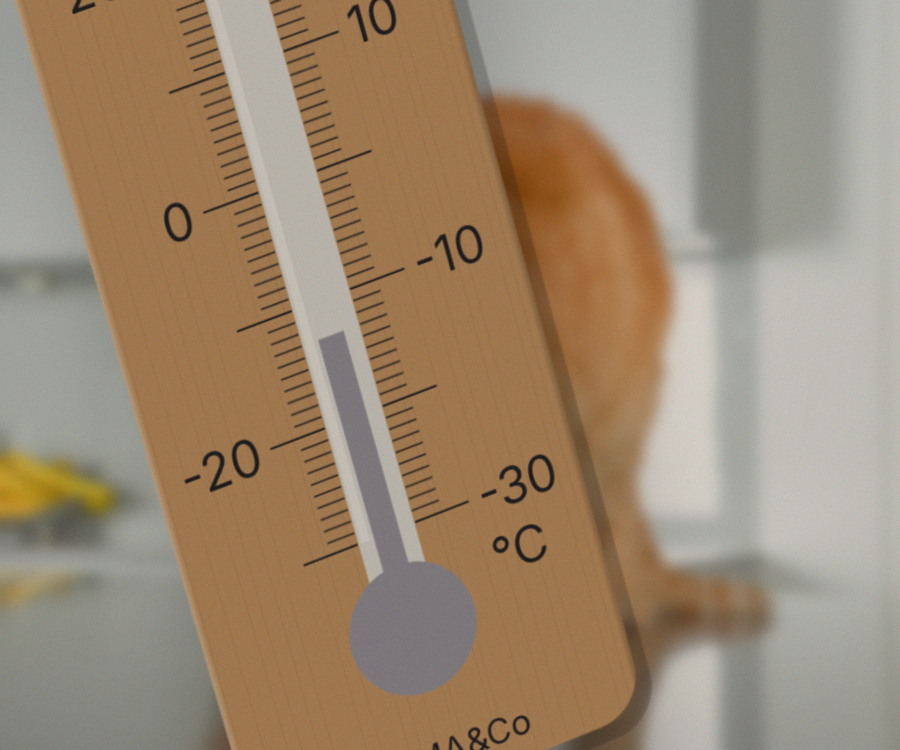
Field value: -13°C
